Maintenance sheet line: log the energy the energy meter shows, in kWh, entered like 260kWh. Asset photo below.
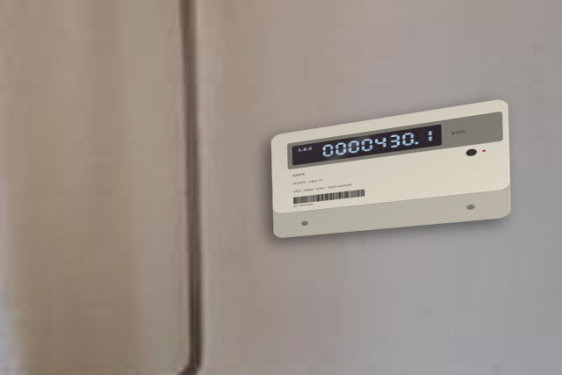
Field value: 430.1kWh
